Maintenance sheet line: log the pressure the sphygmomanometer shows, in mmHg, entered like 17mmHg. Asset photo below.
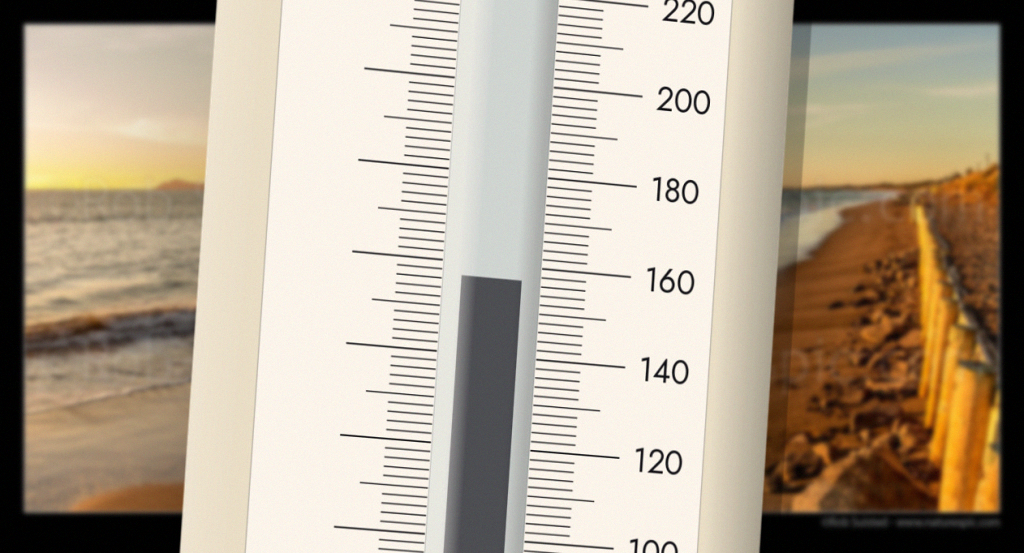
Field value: 157mmHg
